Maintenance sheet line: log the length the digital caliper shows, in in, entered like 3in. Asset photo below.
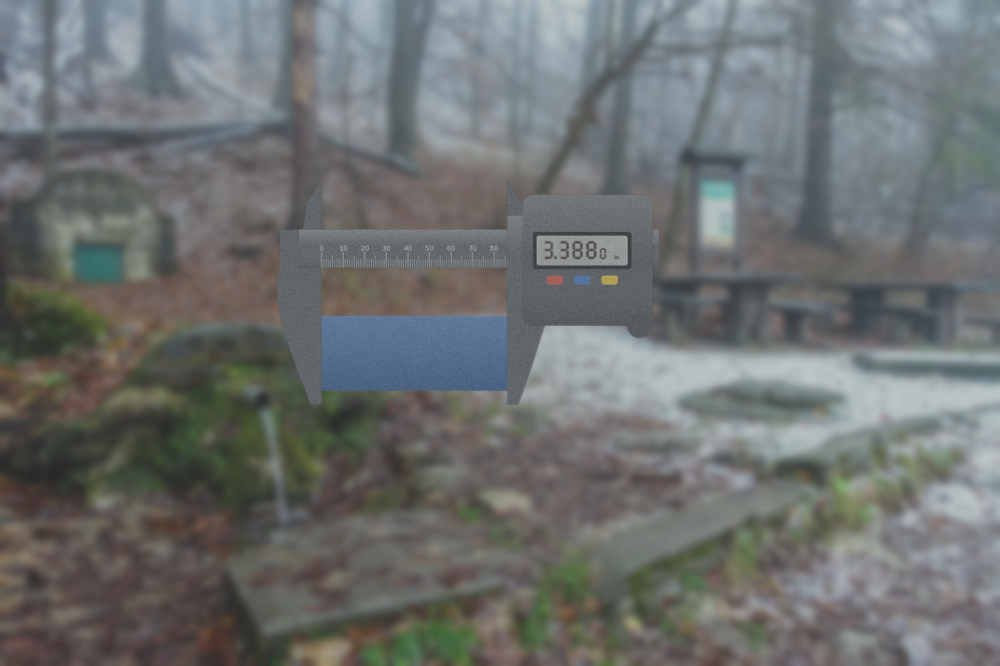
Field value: 3.3880in
